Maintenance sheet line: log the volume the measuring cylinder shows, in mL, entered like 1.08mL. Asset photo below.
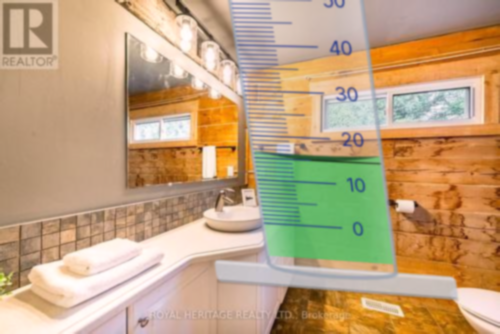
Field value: 15mL
